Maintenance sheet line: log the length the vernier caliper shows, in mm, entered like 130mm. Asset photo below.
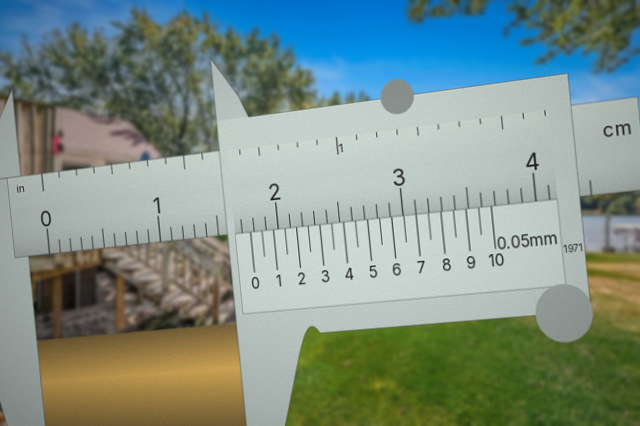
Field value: 17.7mm
